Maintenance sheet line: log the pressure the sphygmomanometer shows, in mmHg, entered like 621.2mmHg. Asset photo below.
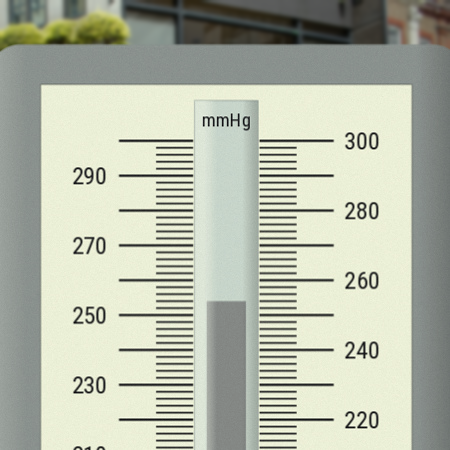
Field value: 254mmHg
